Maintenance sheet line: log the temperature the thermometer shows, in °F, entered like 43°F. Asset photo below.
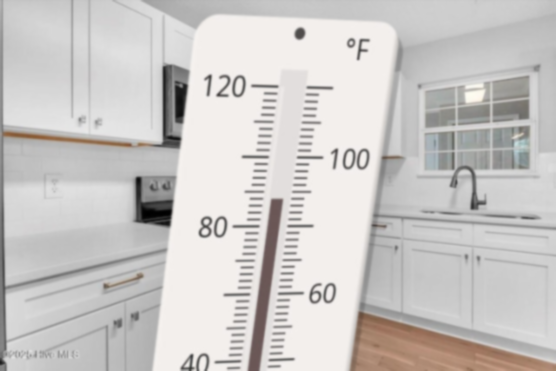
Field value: 88°F
